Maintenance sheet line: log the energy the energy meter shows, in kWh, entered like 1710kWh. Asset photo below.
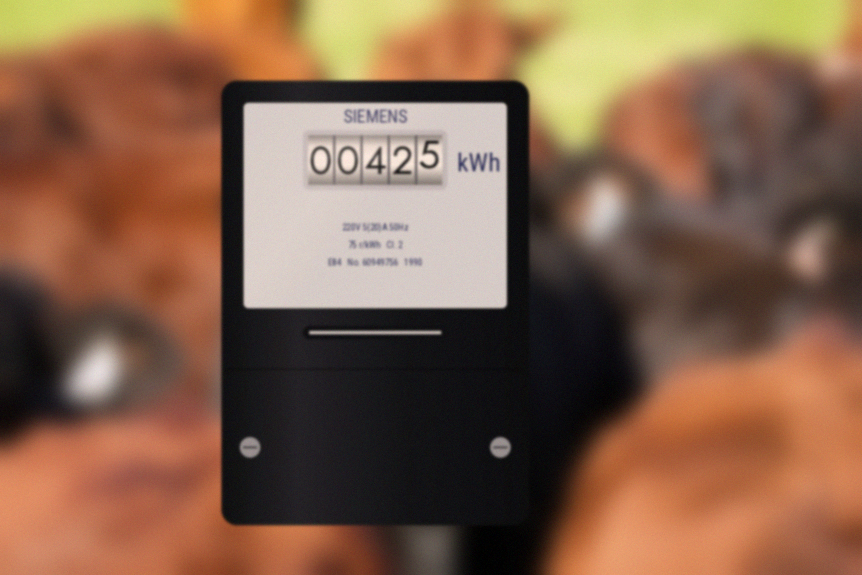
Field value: 425kWh
